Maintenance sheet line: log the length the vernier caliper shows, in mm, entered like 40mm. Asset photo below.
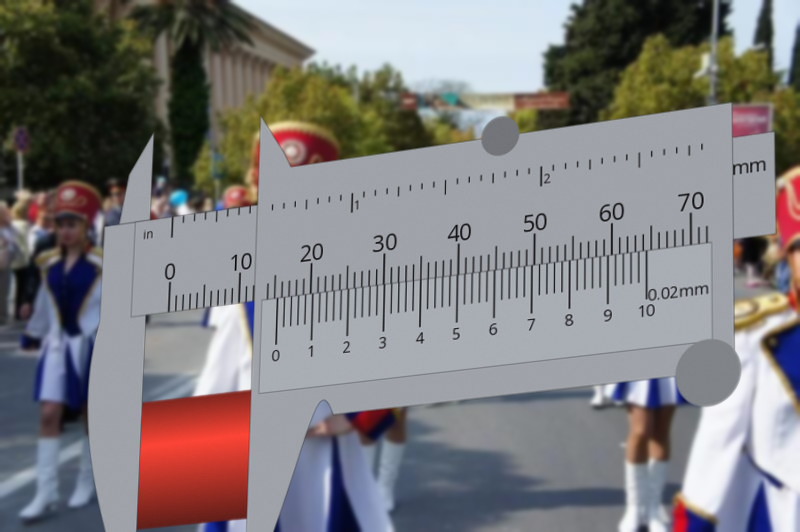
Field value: 15.4mm
